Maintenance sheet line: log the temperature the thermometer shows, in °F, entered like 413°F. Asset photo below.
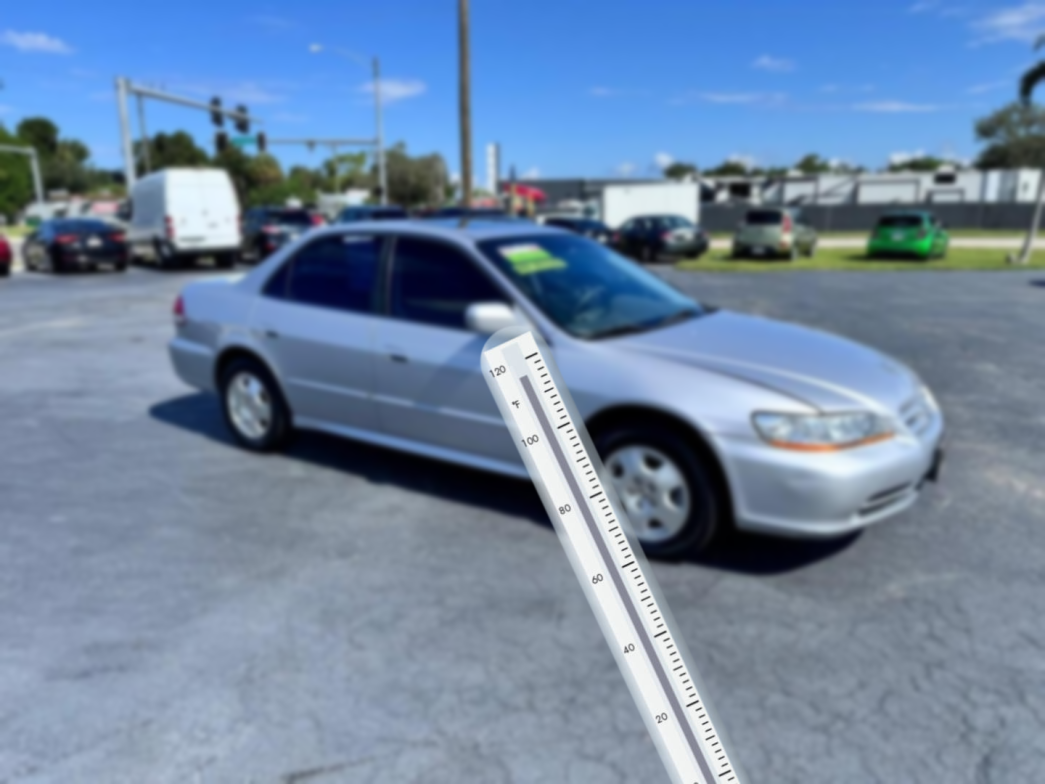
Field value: 116°F
